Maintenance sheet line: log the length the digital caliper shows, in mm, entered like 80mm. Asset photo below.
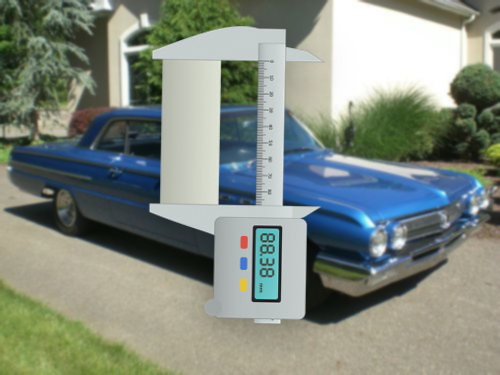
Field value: 88.38mm
